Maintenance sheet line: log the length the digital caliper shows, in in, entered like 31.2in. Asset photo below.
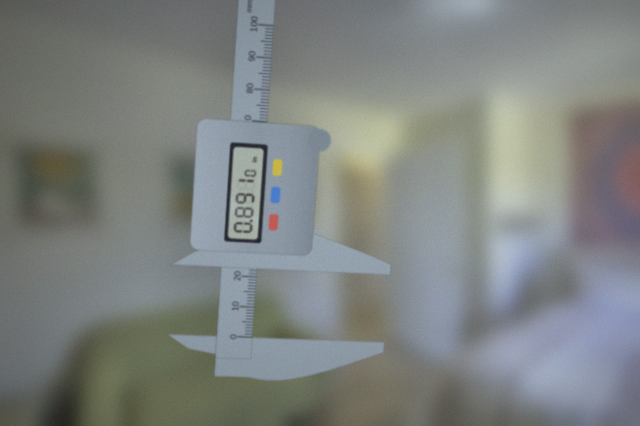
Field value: 0.8910in
